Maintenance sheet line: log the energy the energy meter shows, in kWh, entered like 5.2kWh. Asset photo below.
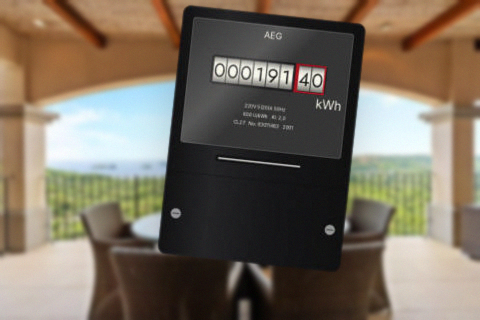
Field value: 191.40kWh
